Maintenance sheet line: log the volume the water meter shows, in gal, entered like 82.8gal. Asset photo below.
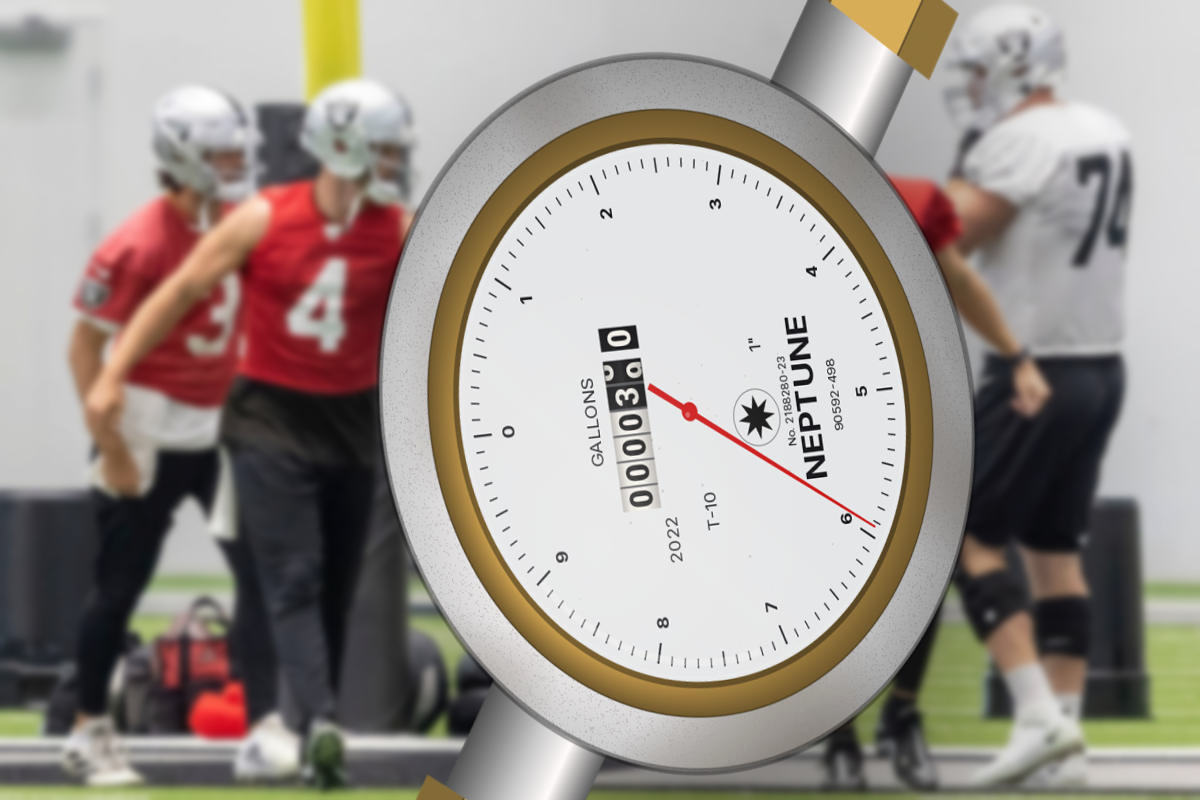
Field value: 385.9gal
